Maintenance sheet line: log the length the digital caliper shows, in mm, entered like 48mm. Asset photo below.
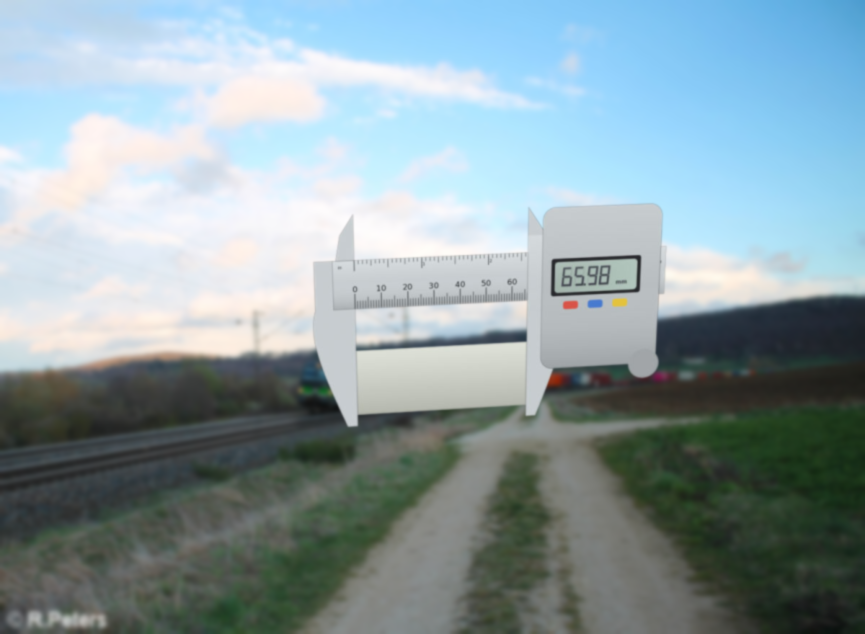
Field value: 65.98mm
